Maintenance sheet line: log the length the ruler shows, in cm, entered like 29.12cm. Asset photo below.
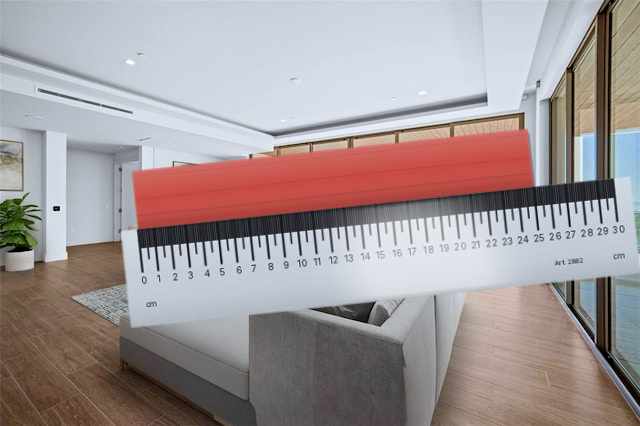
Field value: 25cm
